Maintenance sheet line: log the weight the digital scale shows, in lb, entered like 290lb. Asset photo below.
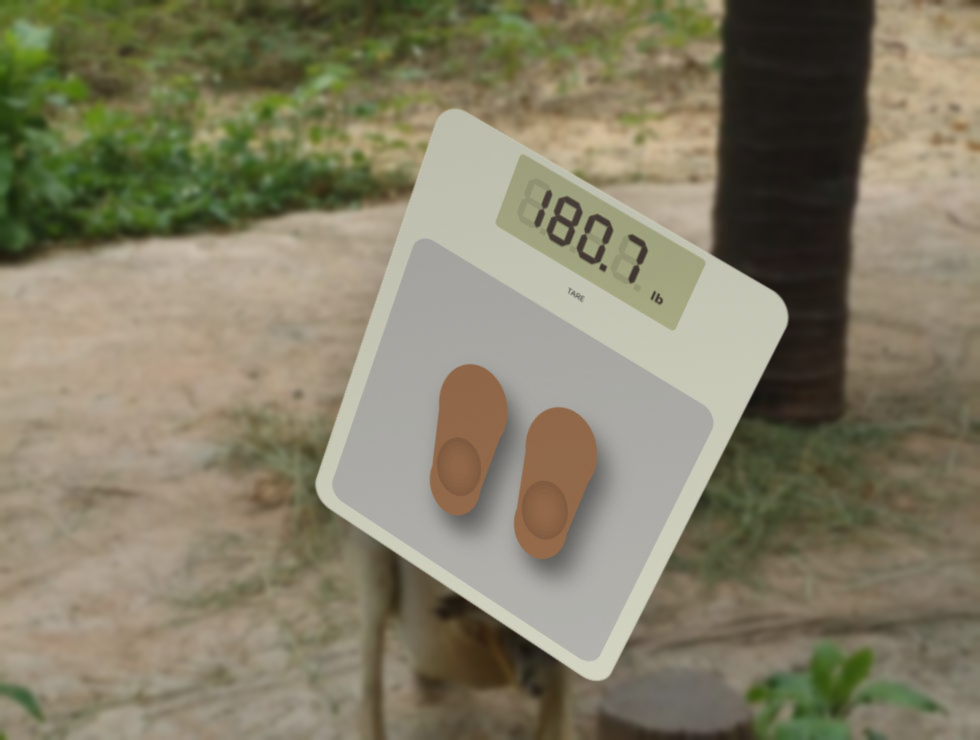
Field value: 180.7lb
